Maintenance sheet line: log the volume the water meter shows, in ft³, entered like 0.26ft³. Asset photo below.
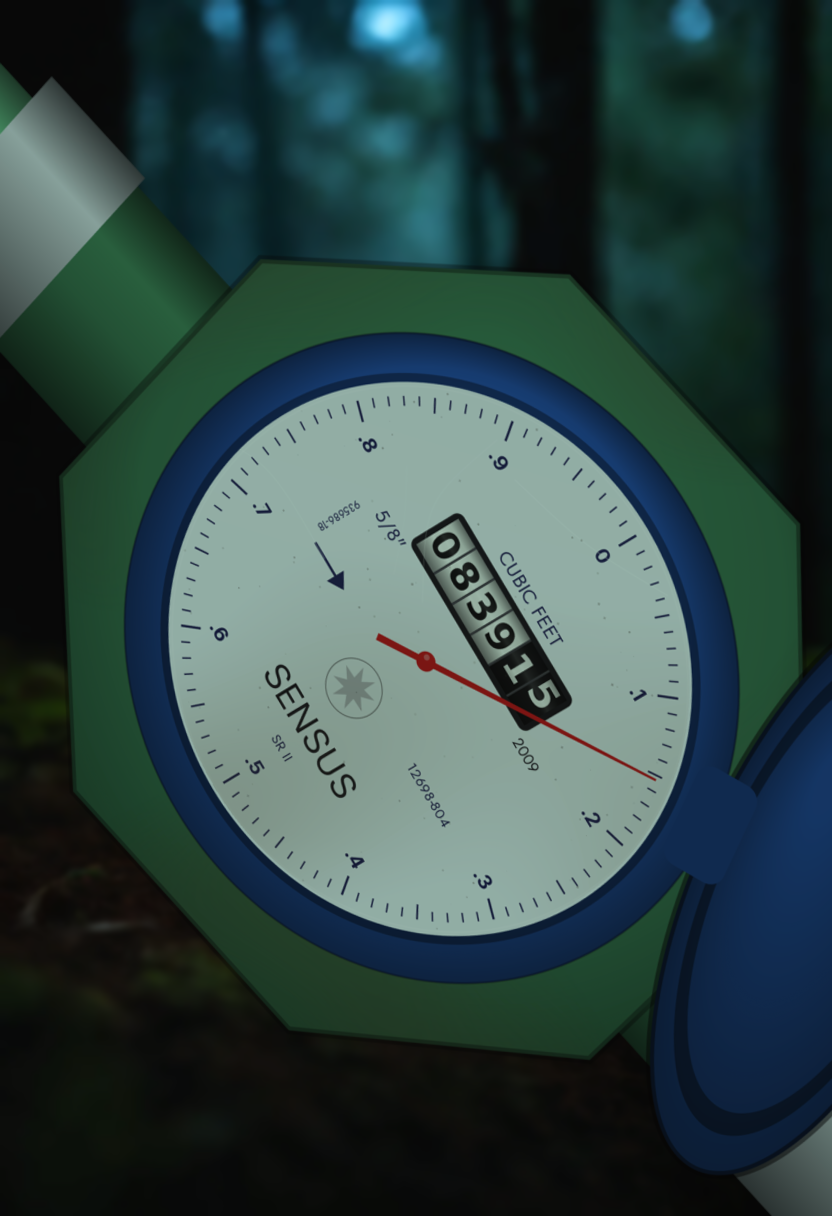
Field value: 83915.15ft³
